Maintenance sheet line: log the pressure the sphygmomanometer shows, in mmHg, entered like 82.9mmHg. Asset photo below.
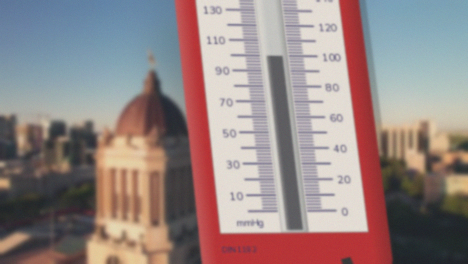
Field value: 100mmHg
